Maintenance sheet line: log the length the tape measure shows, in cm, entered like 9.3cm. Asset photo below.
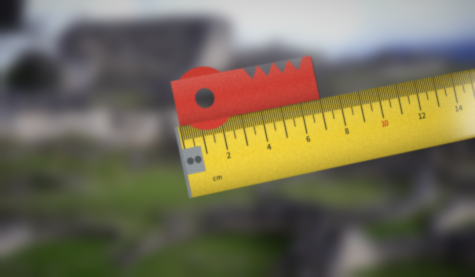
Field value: 7cm
